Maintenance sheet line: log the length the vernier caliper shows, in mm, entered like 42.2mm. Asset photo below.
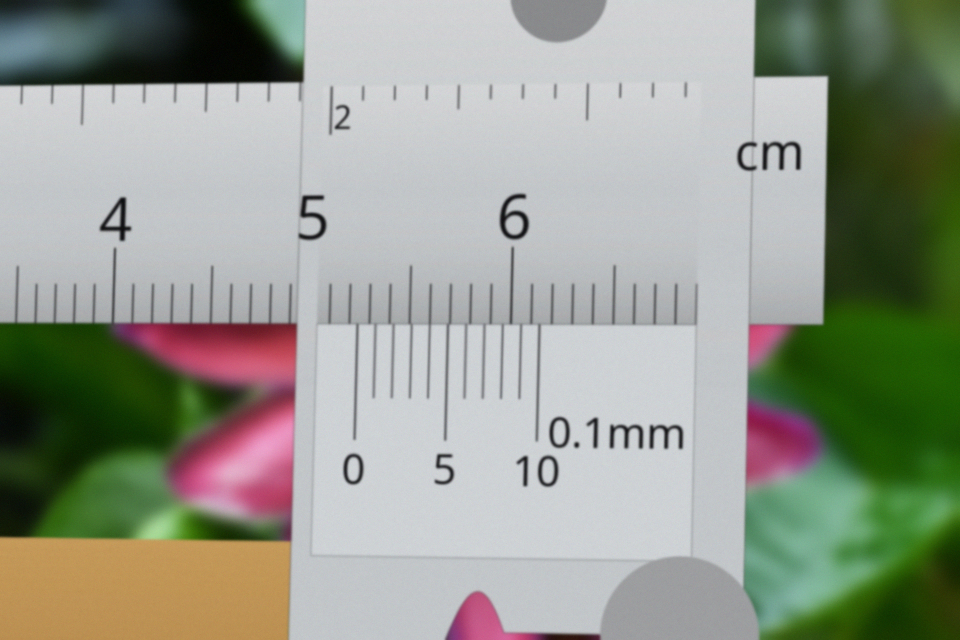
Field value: 52.4mm
